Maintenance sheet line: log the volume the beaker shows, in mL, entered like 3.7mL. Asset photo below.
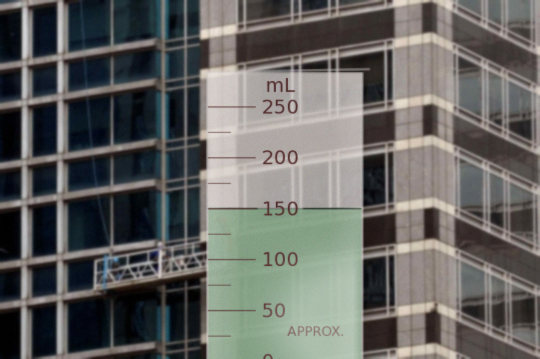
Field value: 150mL
